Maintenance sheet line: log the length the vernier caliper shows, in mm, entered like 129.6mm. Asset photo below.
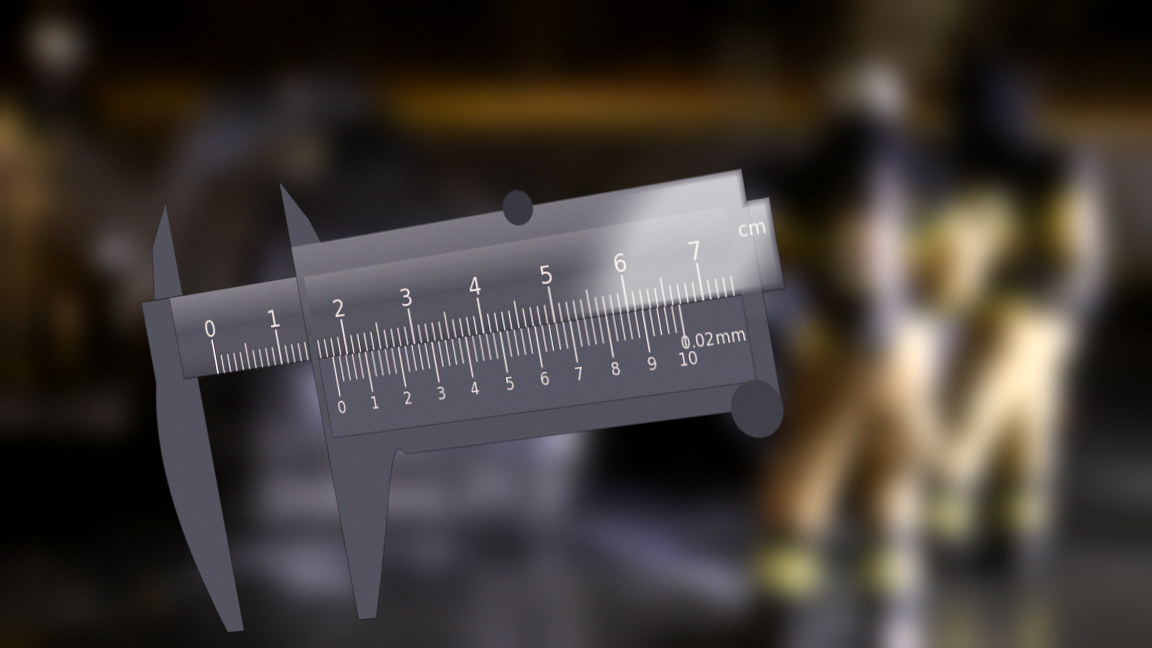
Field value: 17.8mm
